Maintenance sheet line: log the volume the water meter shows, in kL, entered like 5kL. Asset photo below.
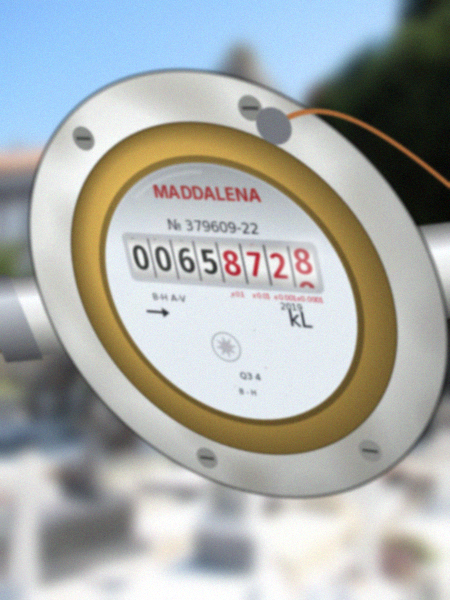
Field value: 65.8728kL
